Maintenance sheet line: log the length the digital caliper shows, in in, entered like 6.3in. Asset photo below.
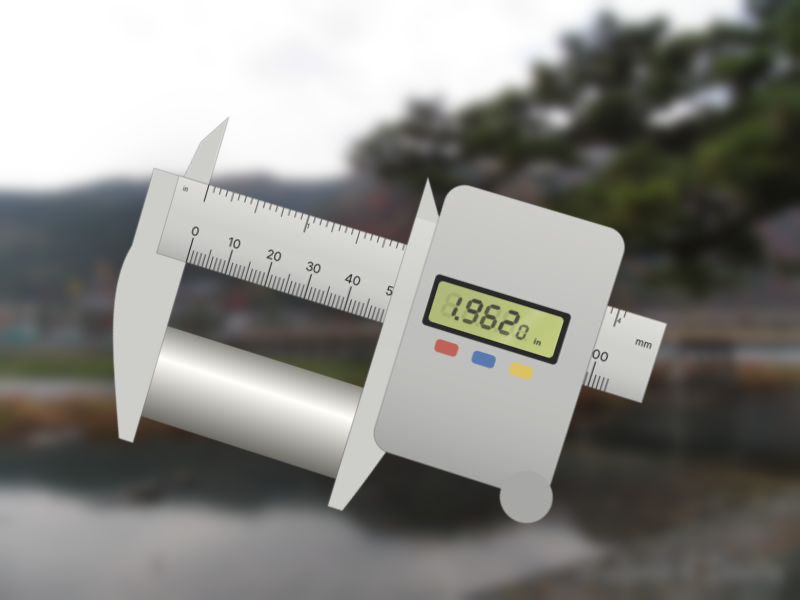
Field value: 1.9620in
